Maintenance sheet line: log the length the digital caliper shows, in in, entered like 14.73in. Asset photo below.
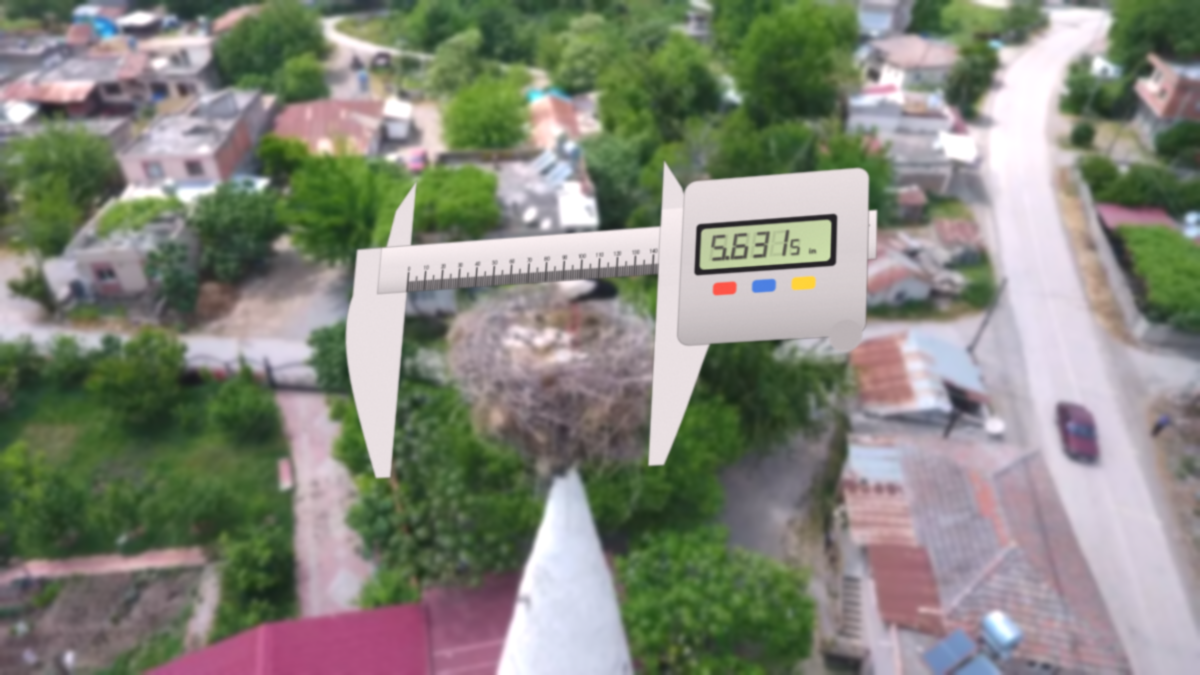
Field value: 5.6315in
